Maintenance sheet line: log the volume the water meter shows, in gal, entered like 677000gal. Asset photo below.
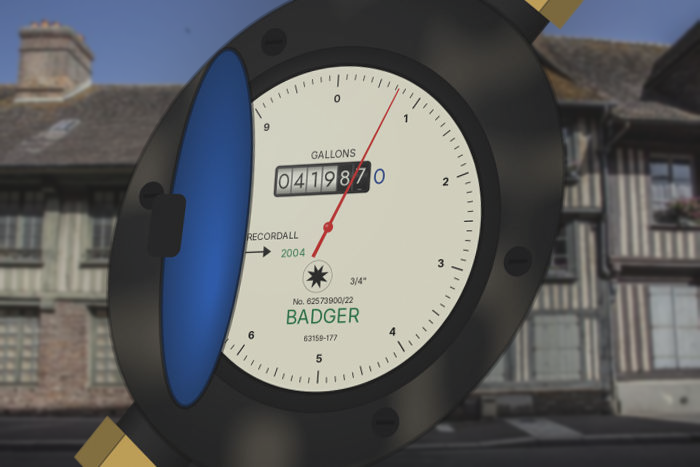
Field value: 419870.7gal
